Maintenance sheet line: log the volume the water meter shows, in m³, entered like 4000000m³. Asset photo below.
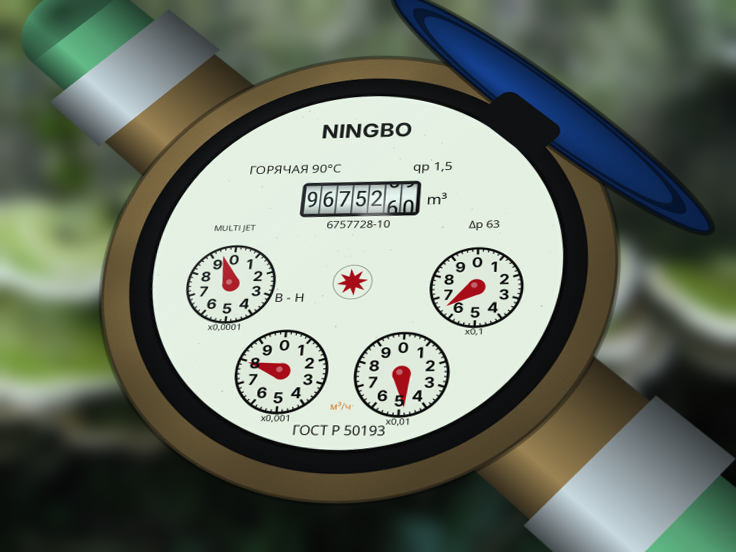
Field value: 9675259.6479m³
